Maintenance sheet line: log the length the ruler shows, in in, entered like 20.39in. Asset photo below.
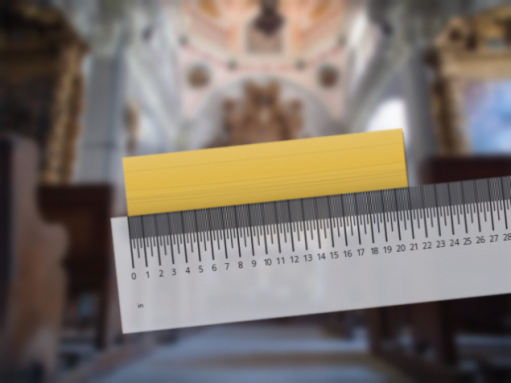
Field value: 21in
